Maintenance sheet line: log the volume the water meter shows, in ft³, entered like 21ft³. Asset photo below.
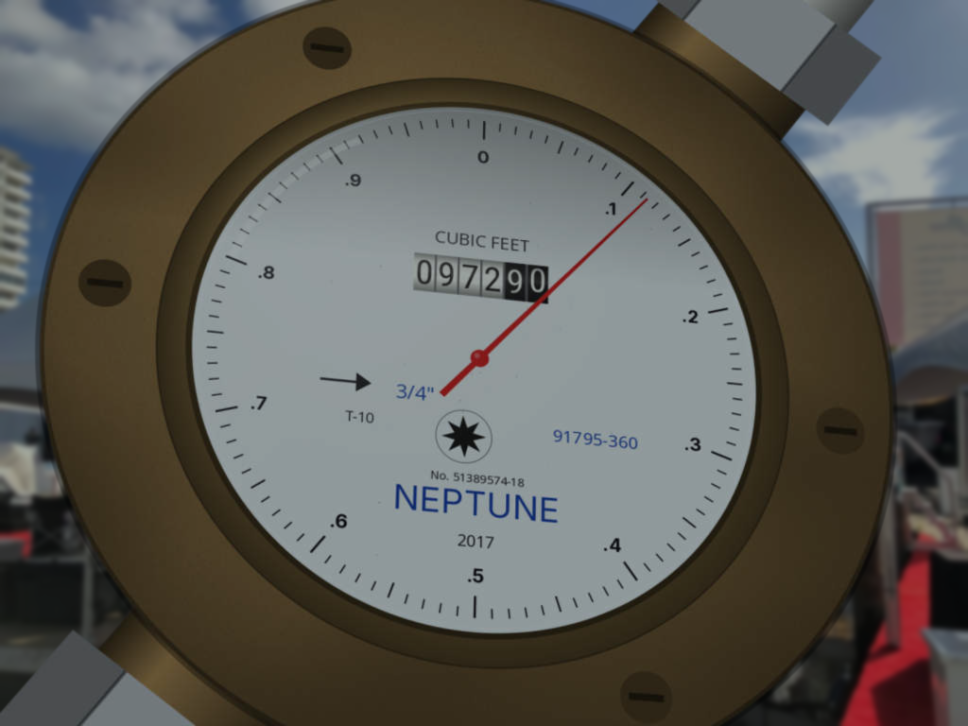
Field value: 97290.11ft³
